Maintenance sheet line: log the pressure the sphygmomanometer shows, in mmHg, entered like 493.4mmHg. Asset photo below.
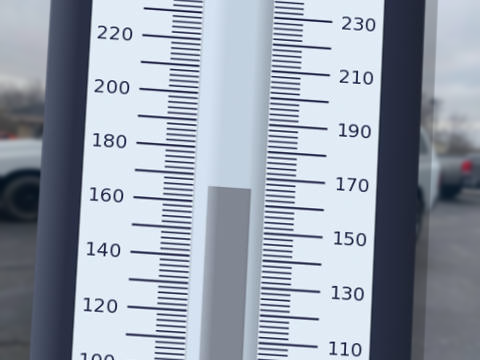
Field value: 166mmHg
